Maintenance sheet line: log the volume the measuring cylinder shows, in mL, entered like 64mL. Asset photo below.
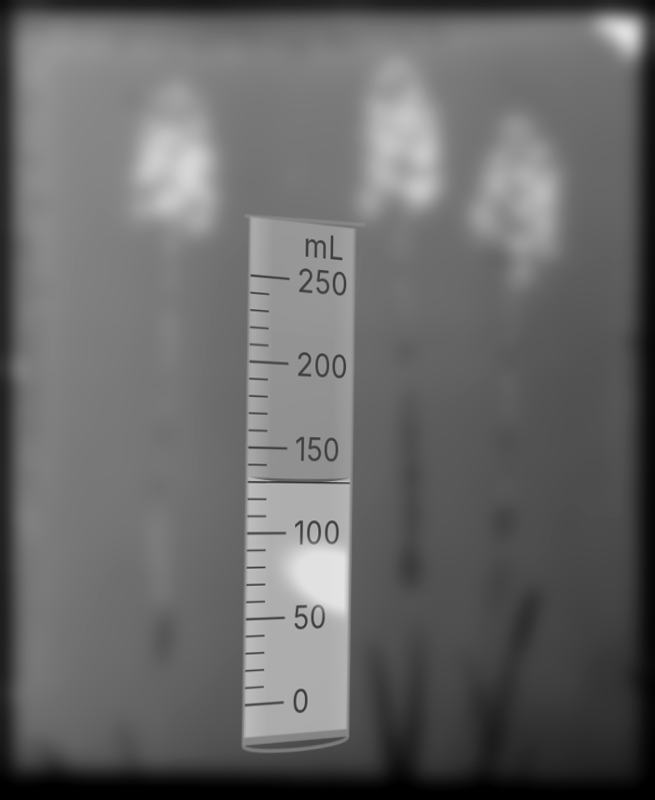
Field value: 130mL
